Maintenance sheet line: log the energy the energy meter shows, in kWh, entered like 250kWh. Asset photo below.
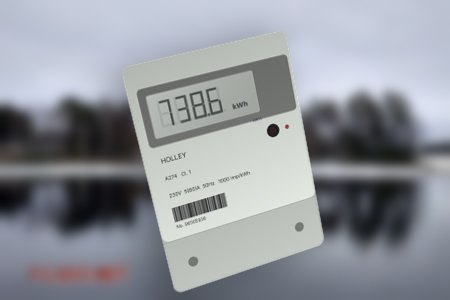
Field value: 738.6kWh
